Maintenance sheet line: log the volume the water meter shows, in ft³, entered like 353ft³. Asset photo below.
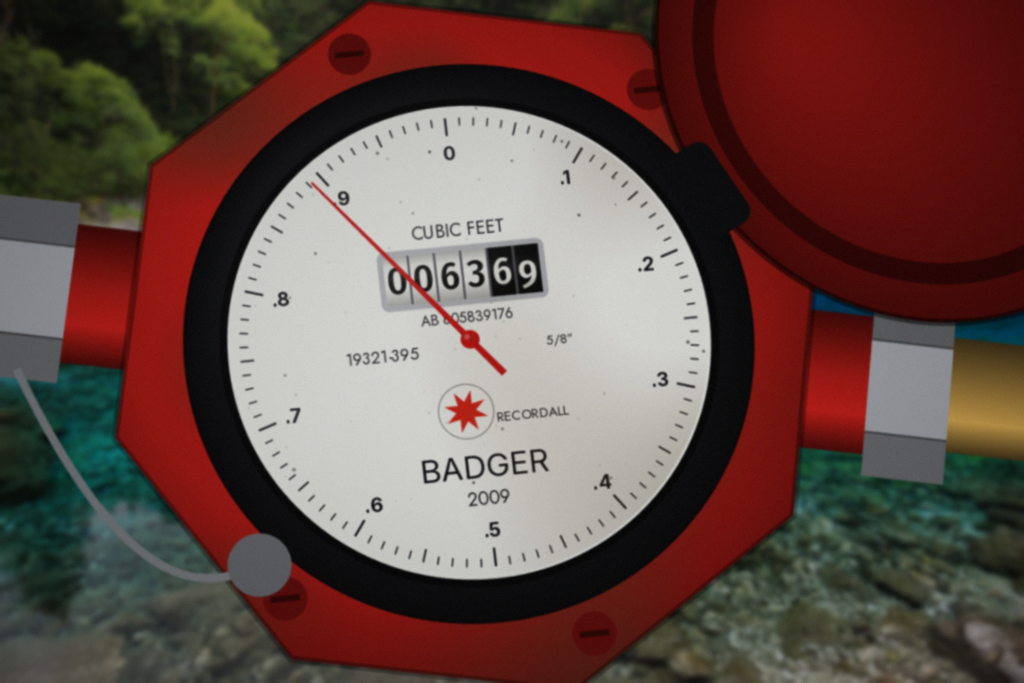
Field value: 6368.89ft³
